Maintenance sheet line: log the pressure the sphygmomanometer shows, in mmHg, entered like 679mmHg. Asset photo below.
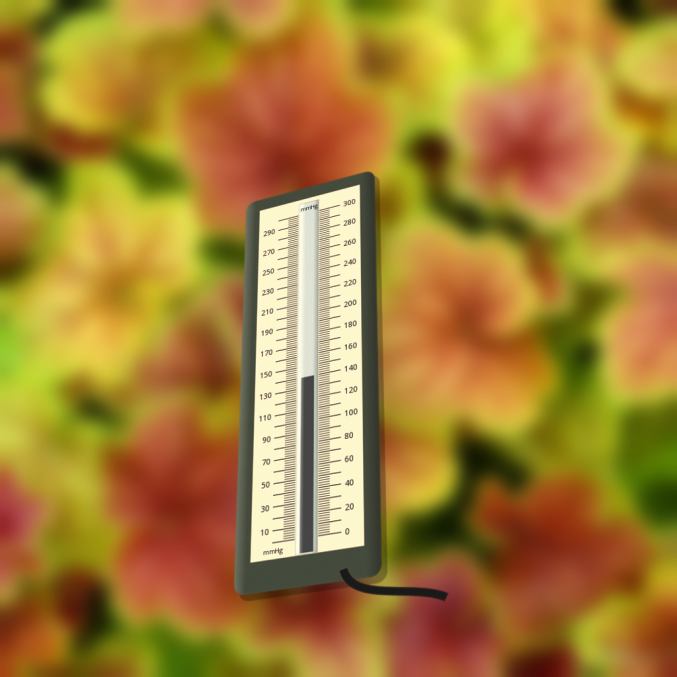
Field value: 140mmHg
